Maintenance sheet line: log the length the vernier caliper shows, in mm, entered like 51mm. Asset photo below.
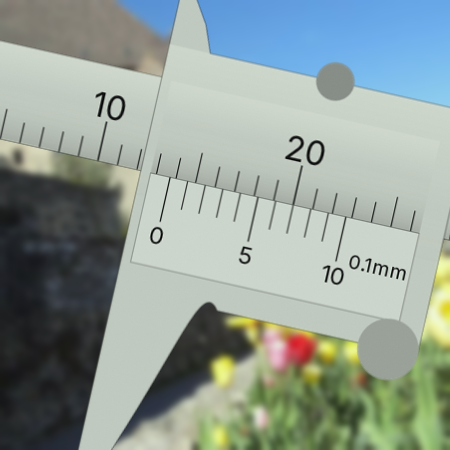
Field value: 13.7mm
